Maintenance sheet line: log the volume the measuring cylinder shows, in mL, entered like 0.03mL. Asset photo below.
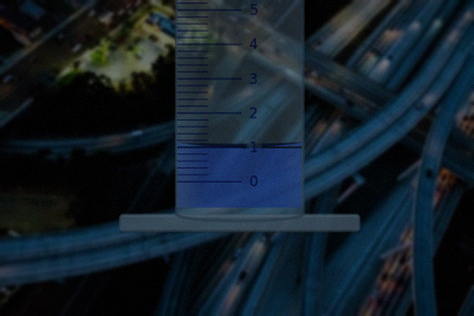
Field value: 1mL
